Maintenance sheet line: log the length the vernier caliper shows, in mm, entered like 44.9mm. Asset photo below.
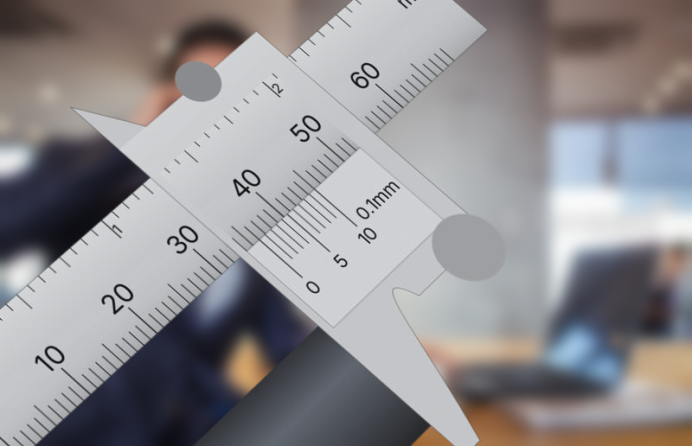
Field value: 36.0mm
